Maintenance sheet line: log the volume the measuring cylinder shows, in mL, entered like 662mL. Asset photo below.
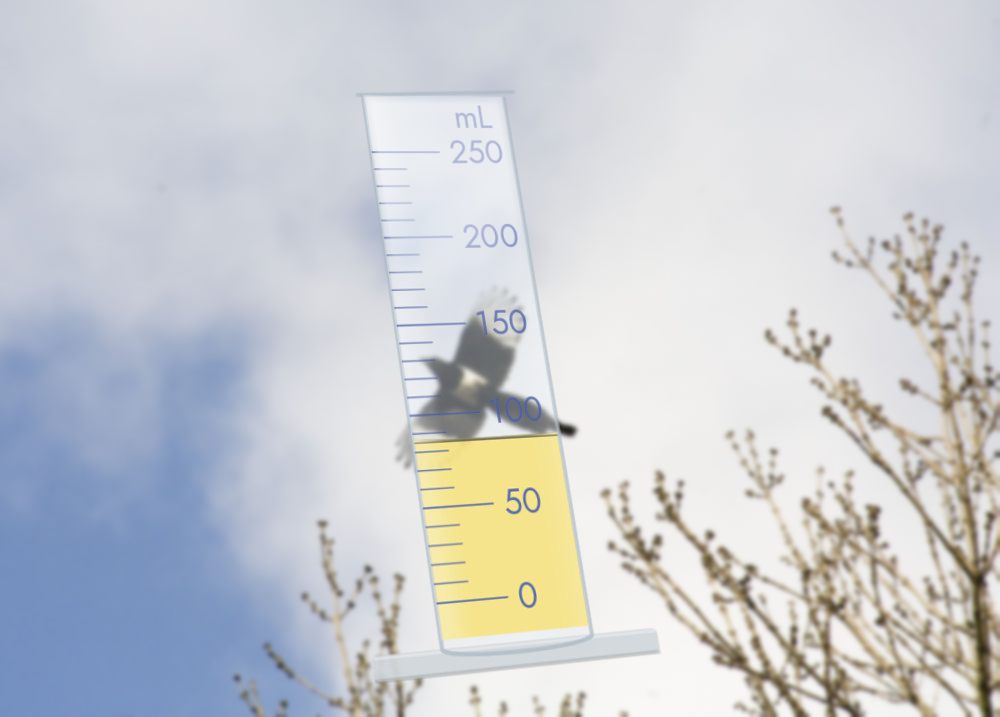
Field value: 85mL
